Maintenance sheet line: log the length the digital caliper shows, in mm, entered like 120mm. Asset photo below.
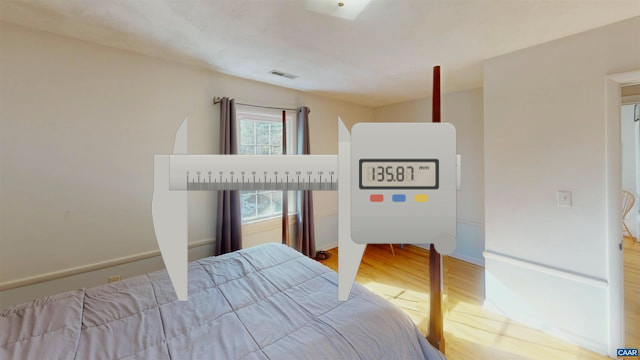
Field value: 135.87mm
